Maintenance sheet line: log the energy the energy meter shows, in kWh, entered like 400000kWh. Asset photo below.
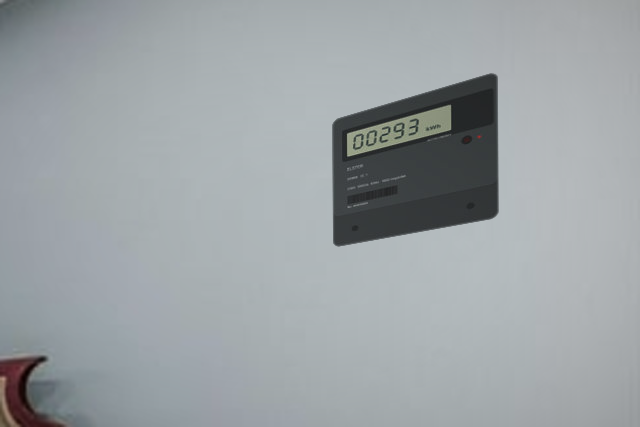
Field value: 293kWh
